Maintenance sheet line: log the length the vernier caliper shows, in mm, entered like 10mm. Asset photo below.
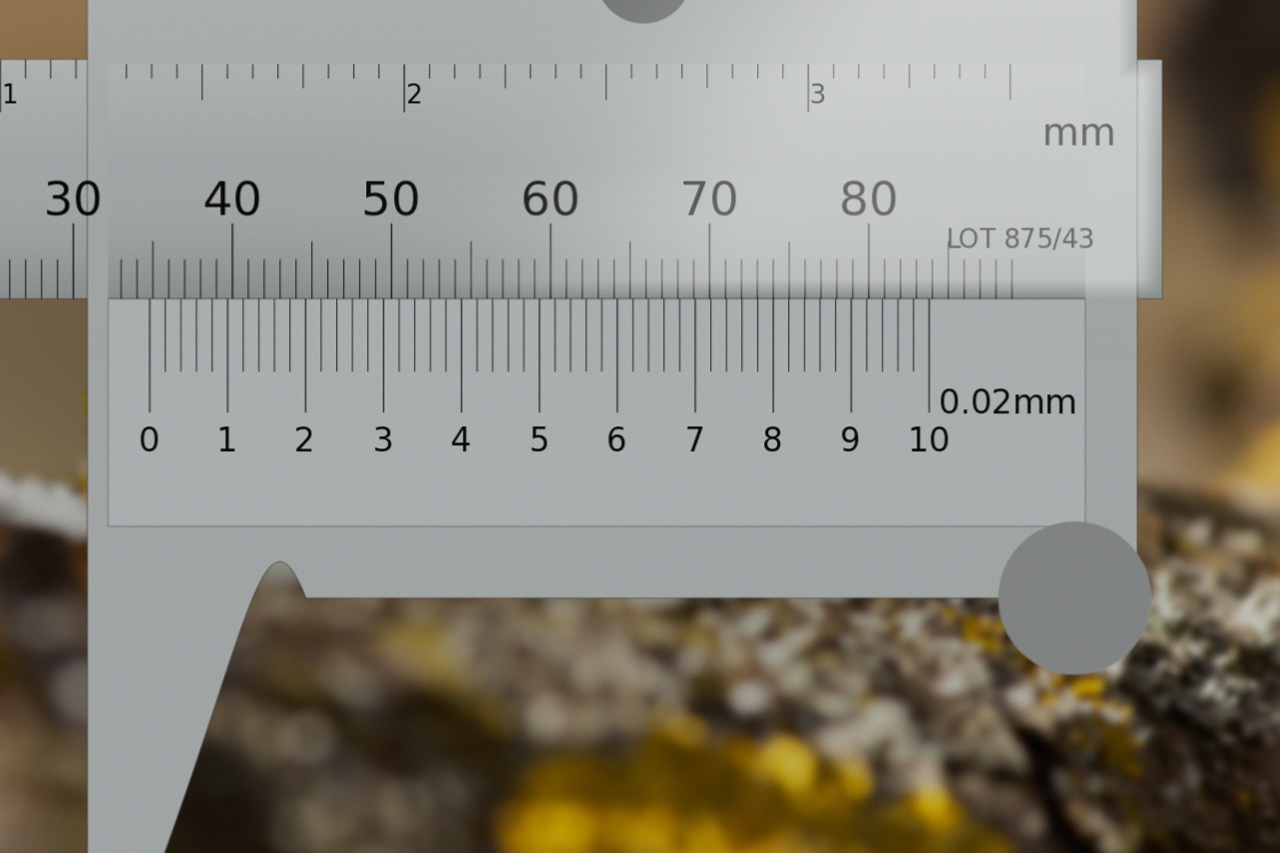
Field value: 34.8mm
